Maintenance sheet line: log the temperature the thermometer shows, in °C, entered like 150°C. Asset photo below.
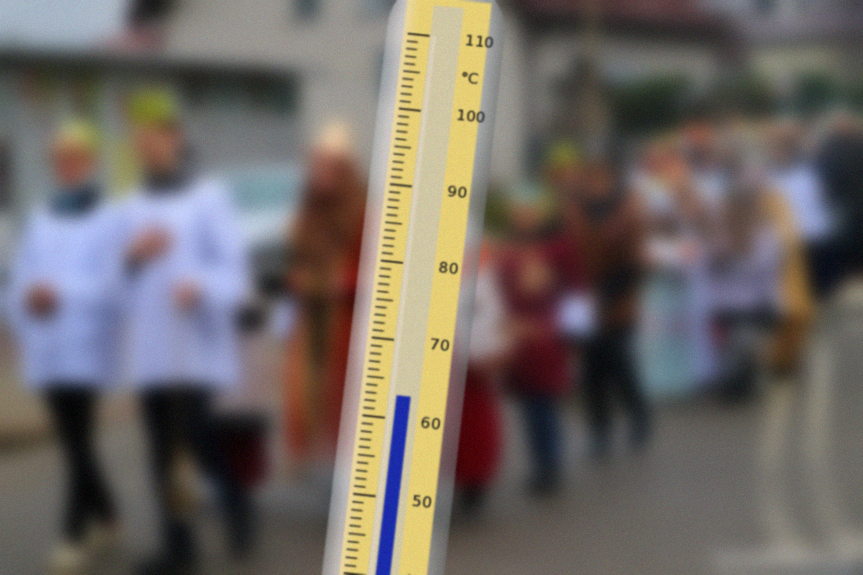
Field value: 63°C
